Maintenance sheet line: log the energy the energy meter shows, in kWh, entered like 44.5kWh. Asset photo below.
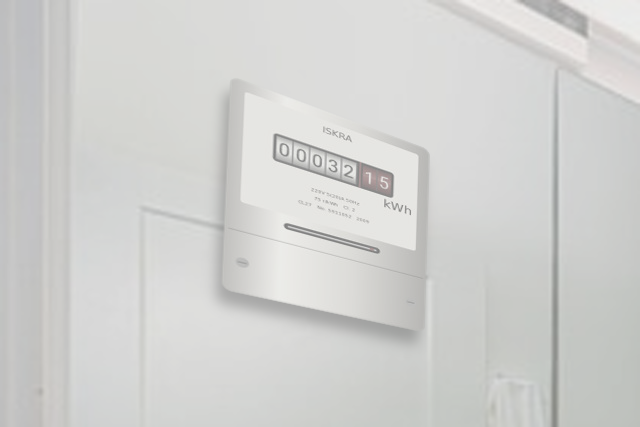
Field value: 32.15kWh
